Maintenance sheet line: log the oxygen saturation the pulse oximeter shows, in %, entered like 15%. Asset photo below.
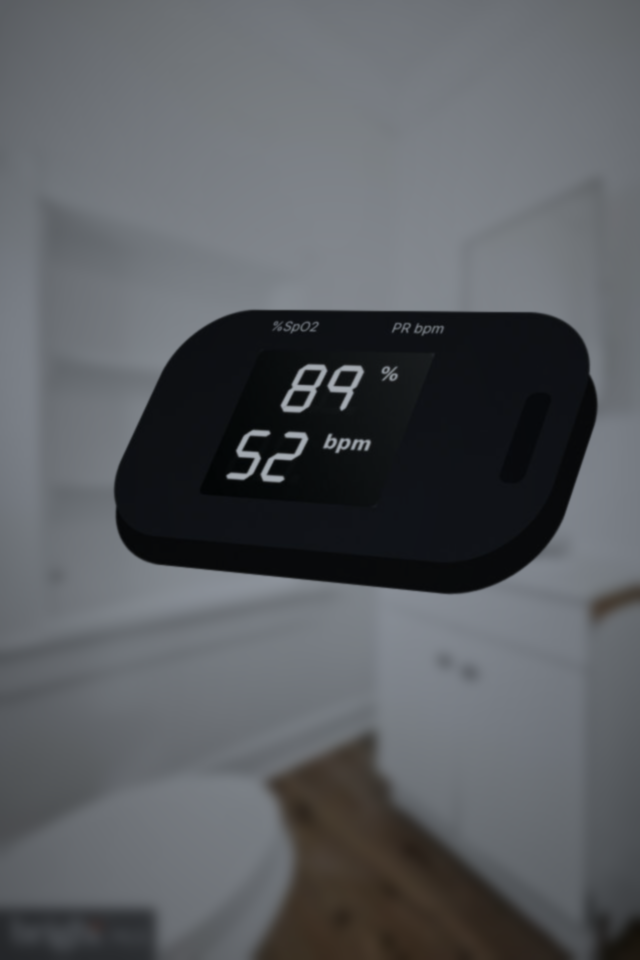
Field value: 89%
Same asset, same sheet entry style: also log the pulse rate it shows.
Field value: 52bpm
